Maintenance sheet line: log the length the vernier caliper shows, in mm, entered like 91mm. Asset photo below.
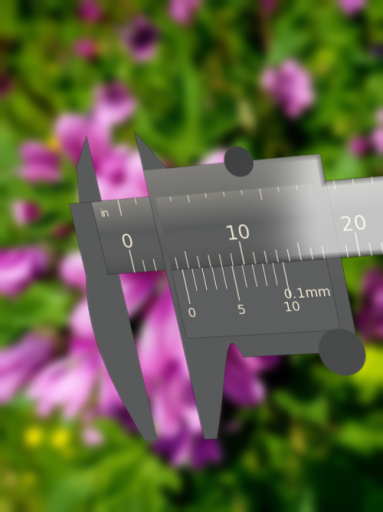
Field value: 4.4mm
